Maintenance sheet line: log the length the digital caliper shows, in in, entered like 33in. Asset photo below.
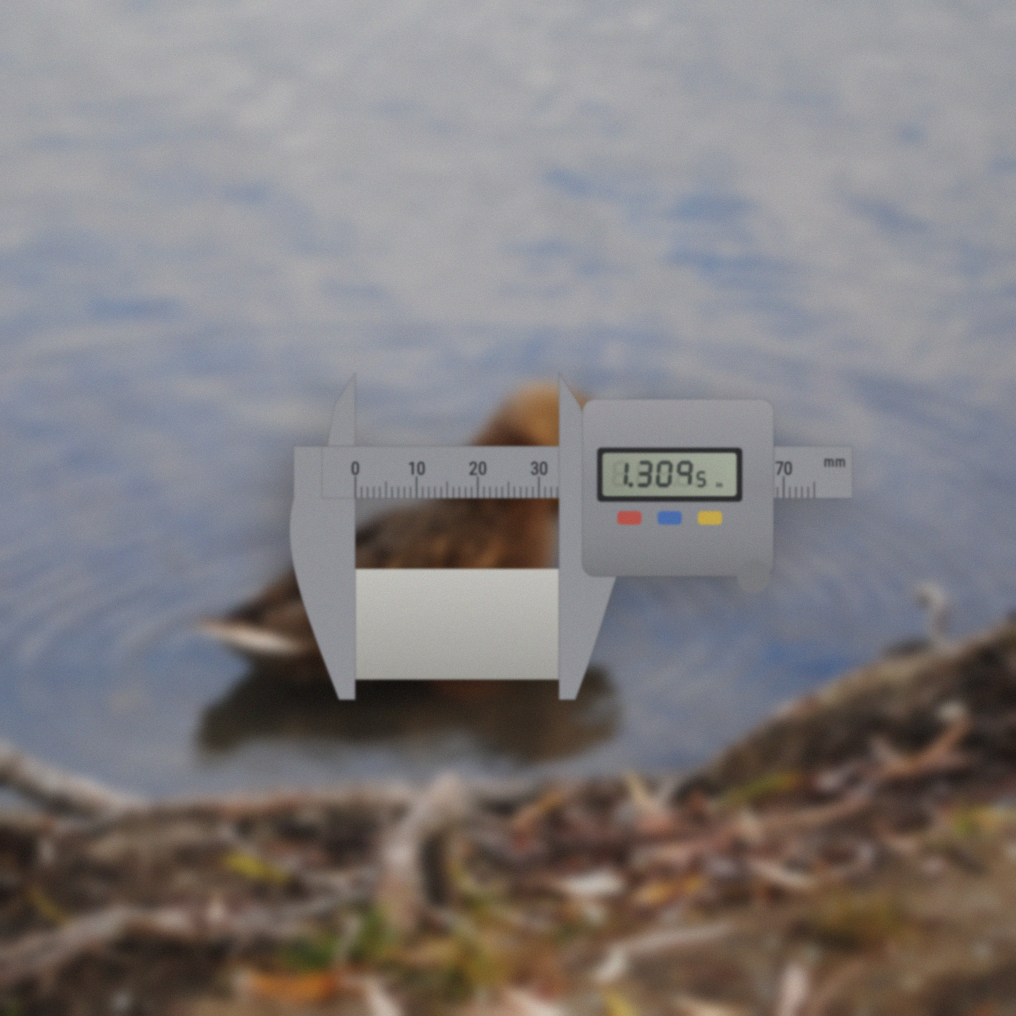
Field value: 1.3095in
